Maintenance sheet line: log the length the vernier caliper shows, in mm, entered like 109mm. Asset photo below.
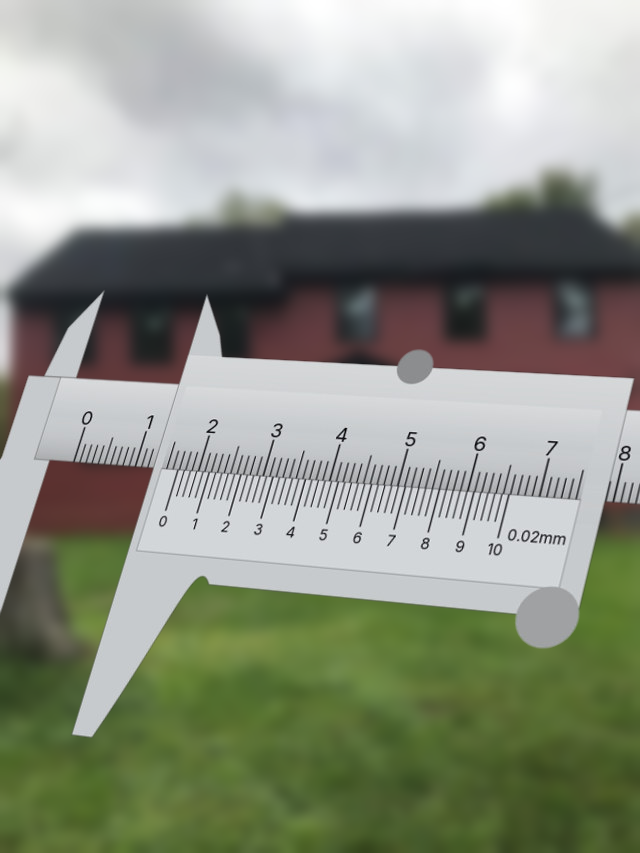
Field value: 16.8mm
